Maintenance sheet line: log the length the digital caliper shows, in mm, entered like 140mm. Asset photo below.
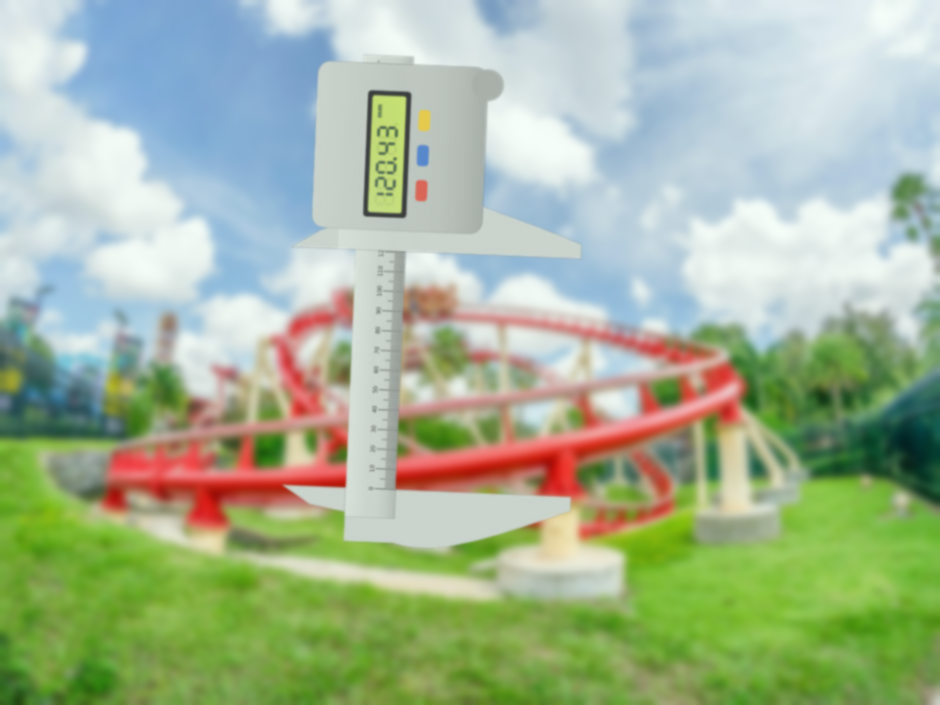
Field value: 120.43mm
